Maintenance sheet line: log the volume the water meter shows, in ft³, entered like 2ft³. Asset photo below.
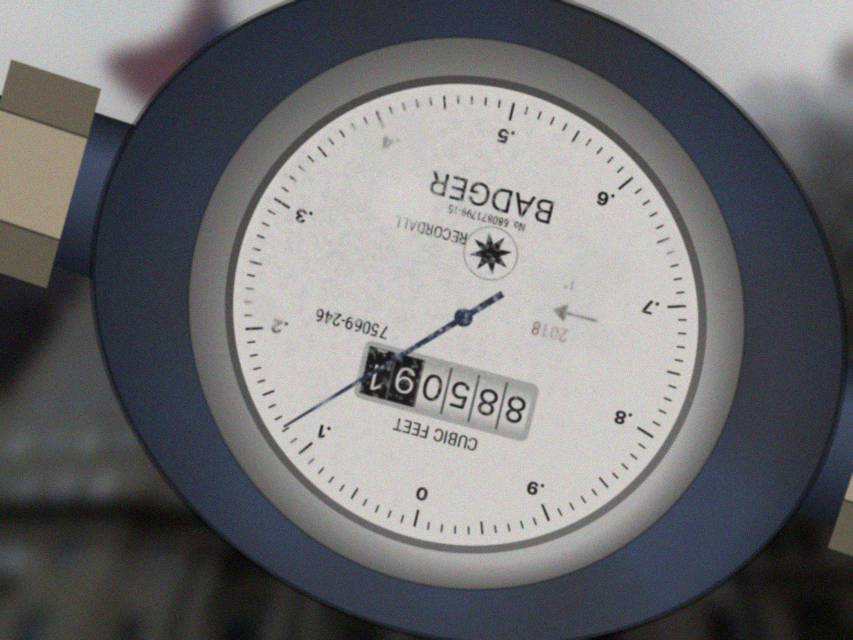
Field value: 885091.12ft³
